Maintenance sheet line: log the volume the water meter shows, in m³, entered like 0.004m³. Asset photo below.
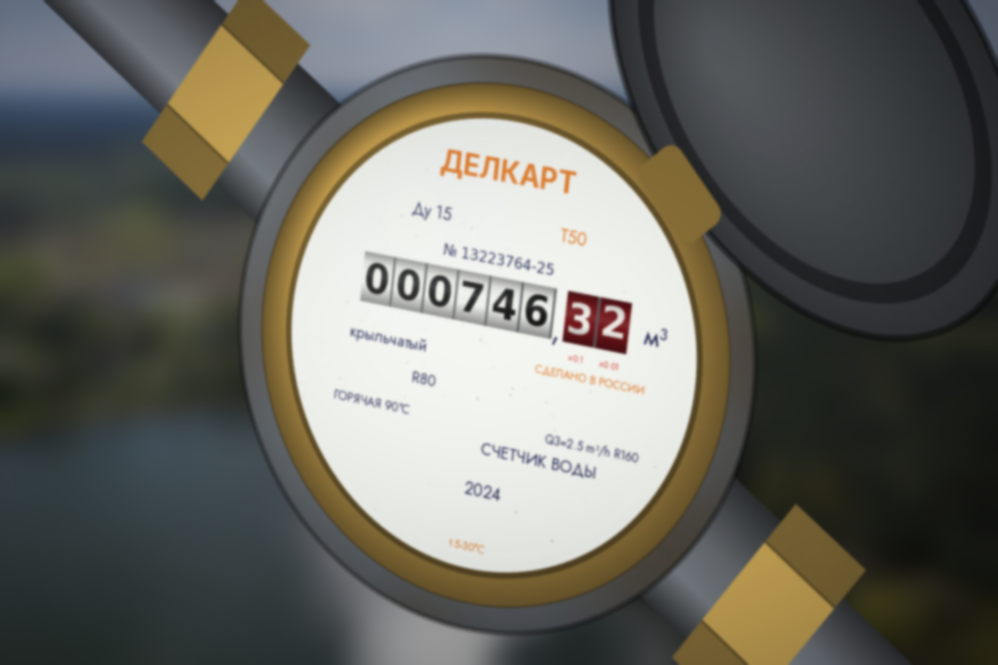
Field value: 746.32m³
